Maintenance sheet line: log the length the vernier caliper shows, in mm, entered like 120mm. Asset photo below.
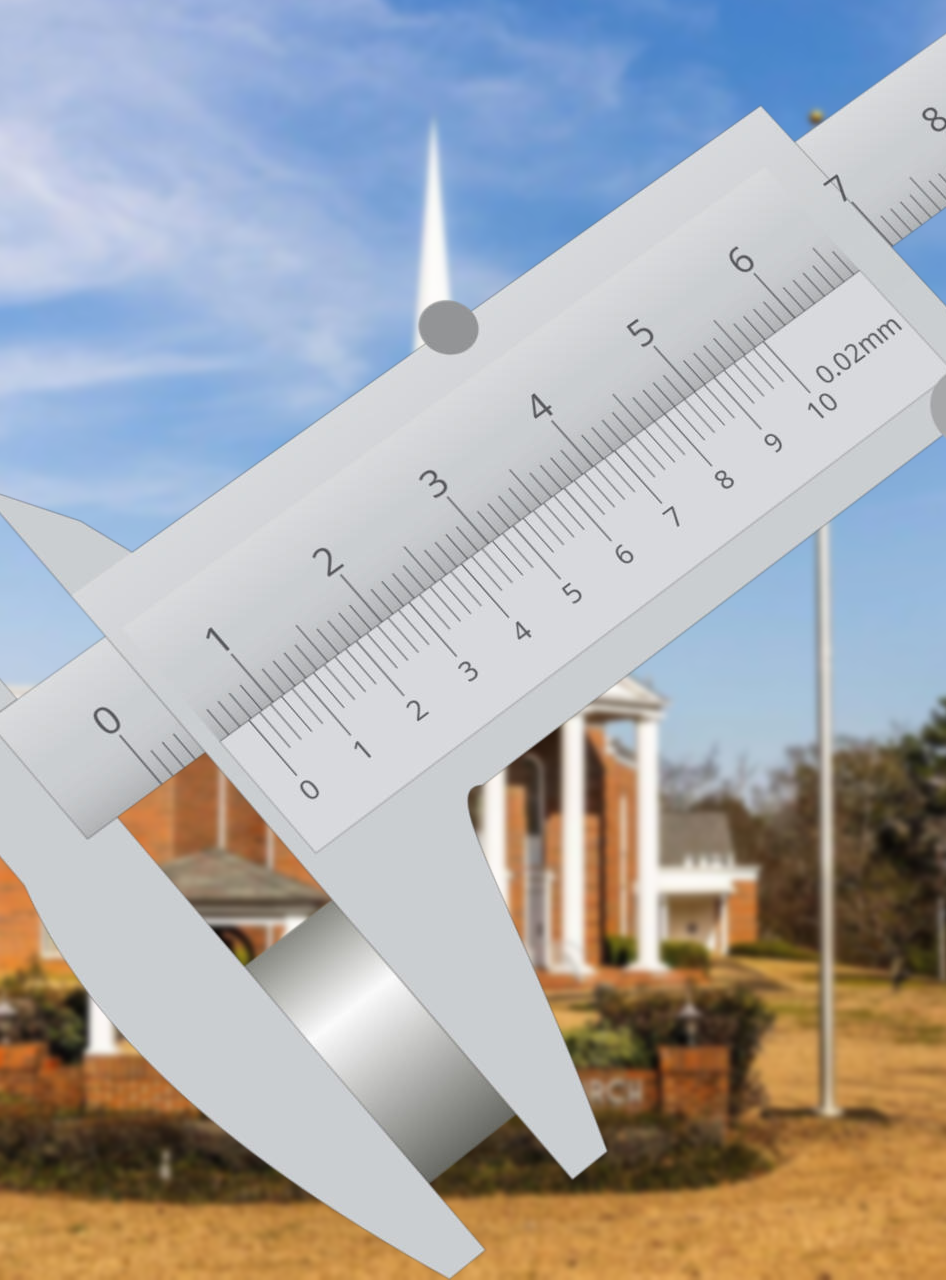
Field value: 7.8mm
